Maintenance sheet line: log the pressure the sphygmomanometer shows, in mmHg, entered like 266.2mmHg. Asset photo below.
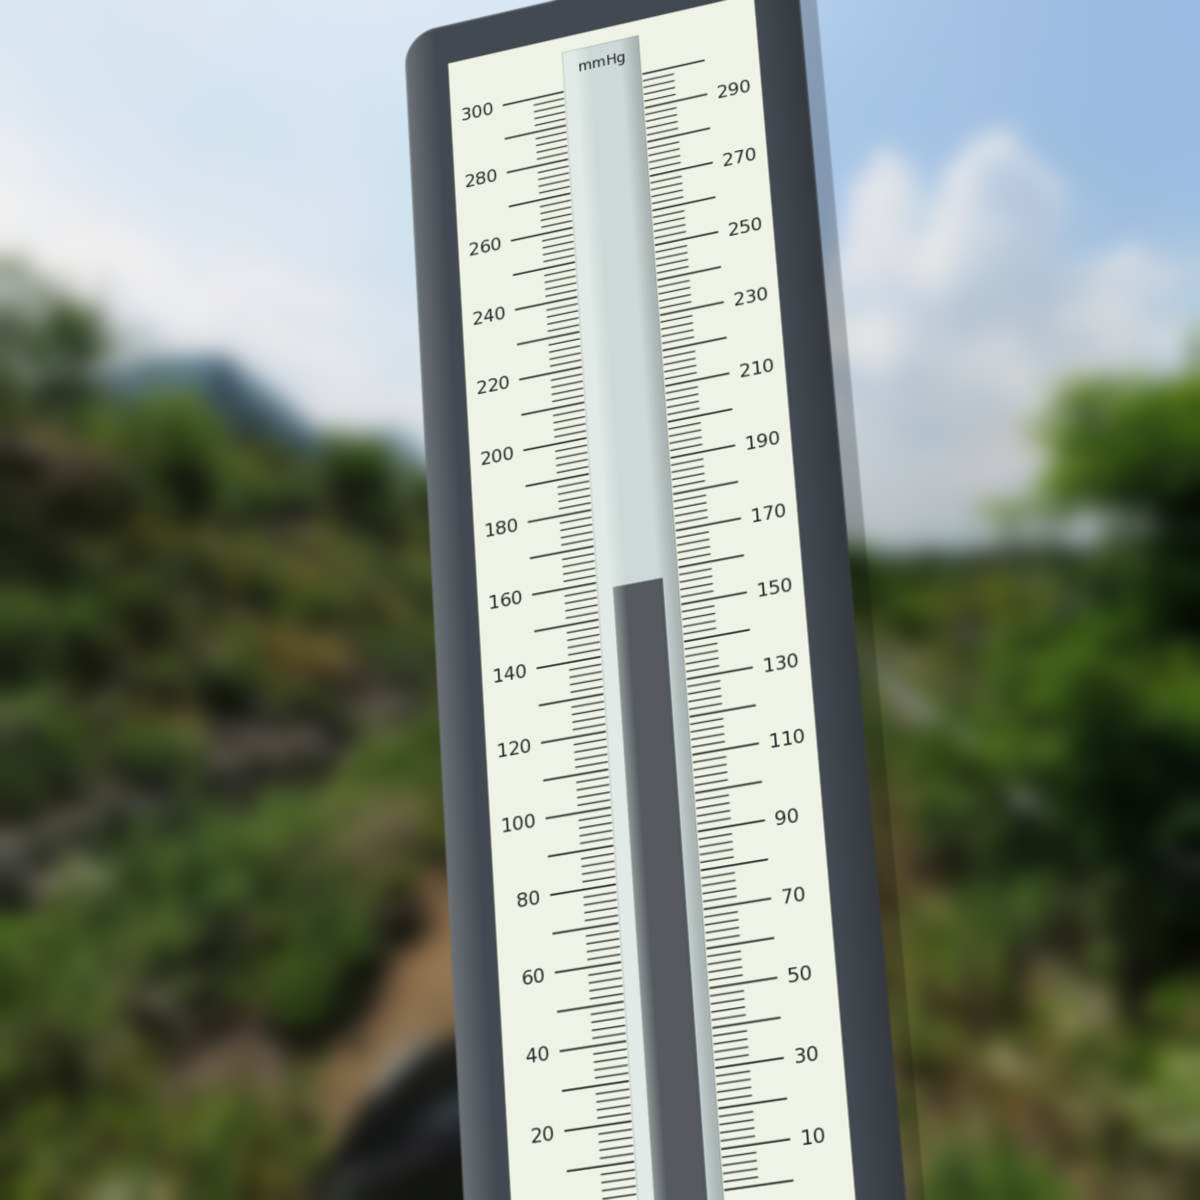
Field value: 158mmHg
